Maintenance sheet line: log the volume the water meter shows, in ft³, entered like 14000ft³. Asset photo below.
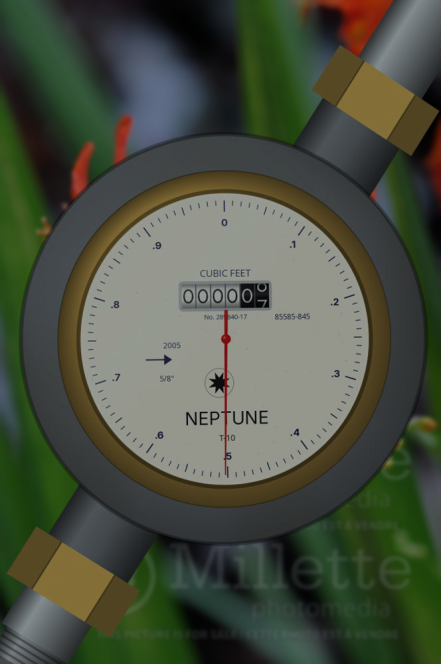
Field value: 6.50ft³
